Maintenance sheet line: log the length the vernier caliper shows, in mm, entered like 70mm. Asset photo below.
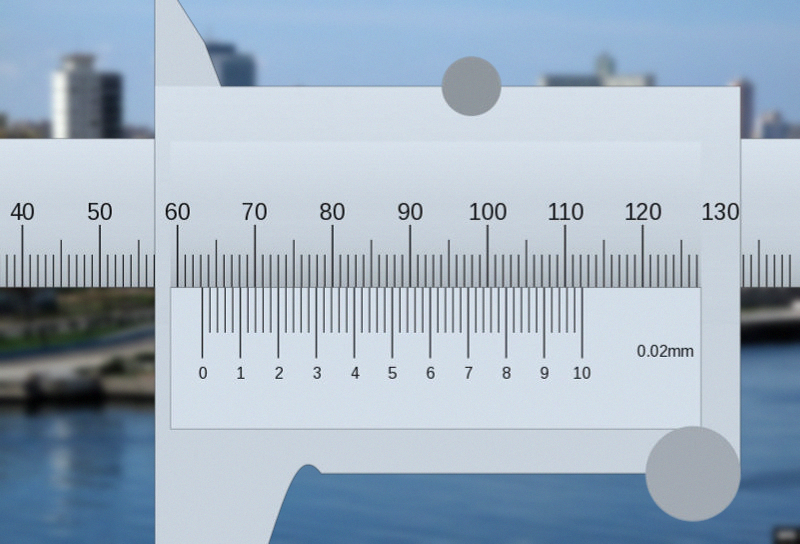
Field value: 63.2mm
